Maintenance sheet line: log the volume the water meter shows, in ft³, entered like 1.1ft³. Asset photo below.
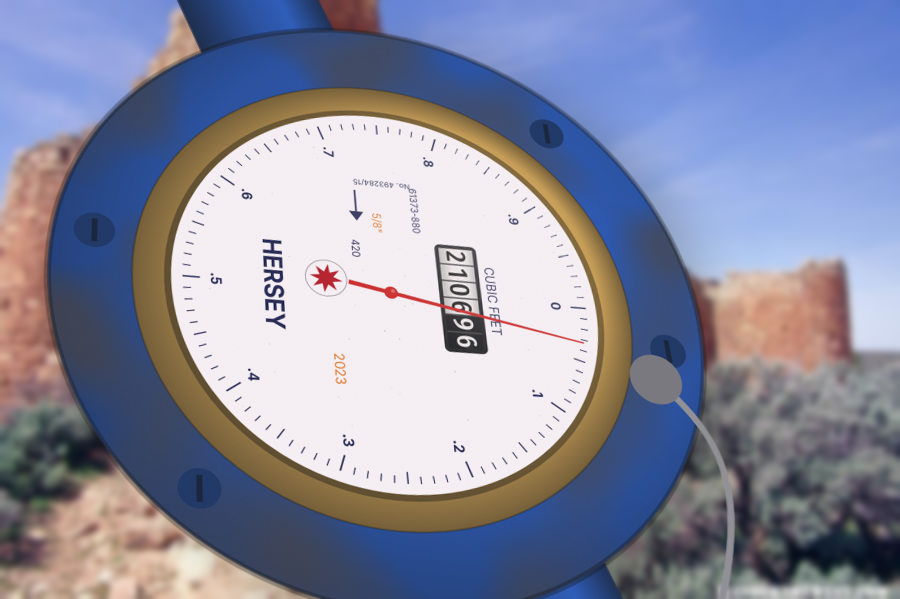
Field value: 210696.03ft³
